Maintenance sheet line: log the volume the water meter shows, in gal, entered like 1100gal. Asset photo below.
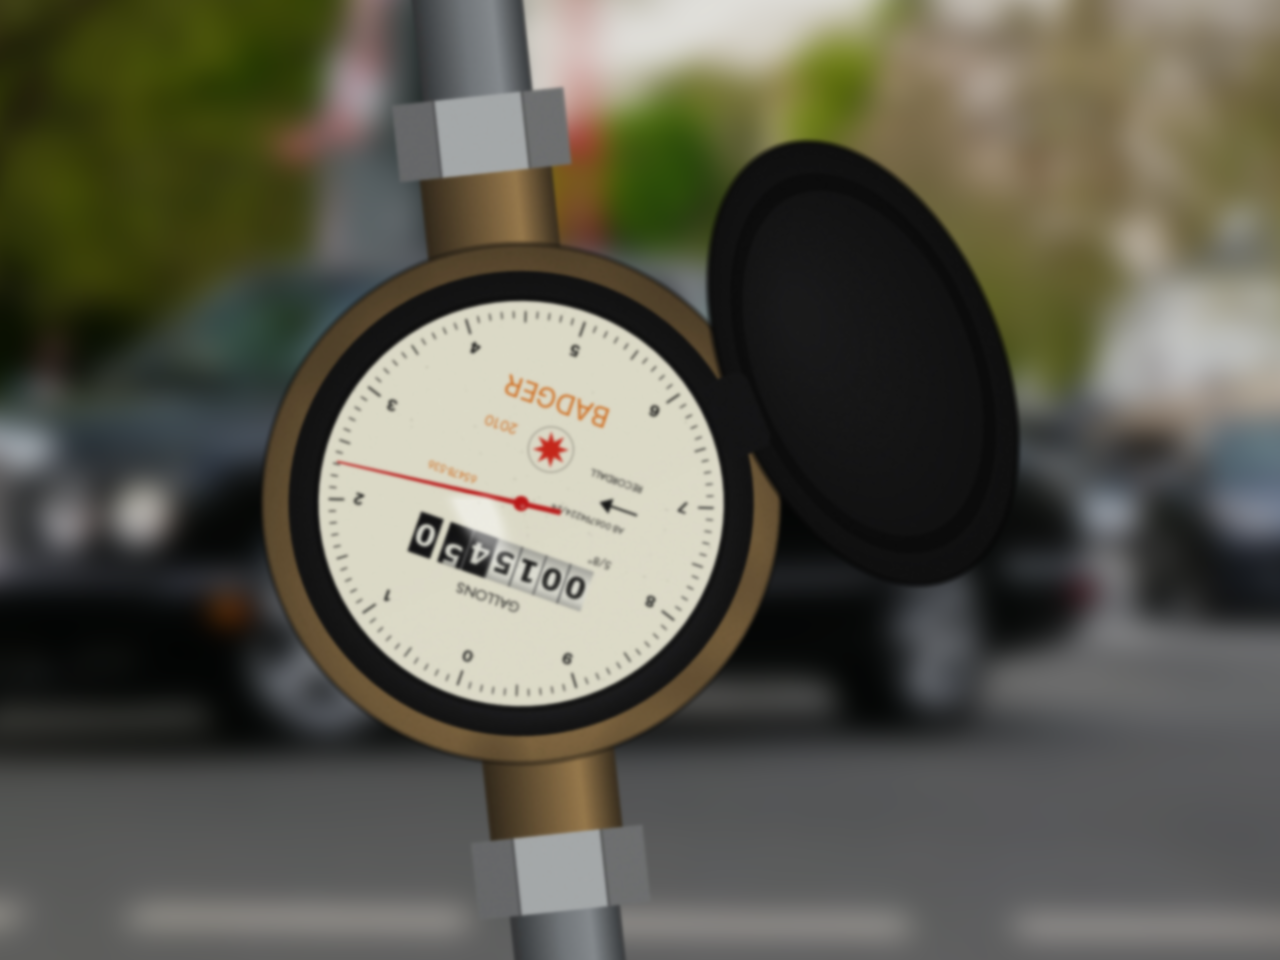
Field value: 15452.3gal
